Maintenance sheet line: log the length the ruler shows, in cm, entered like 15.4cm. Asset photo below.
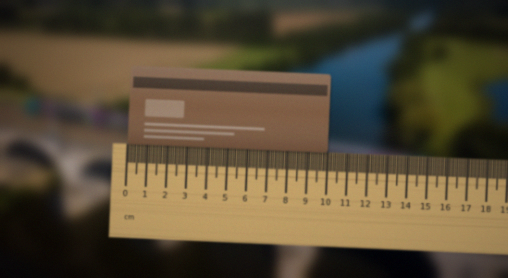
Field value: 10cm
